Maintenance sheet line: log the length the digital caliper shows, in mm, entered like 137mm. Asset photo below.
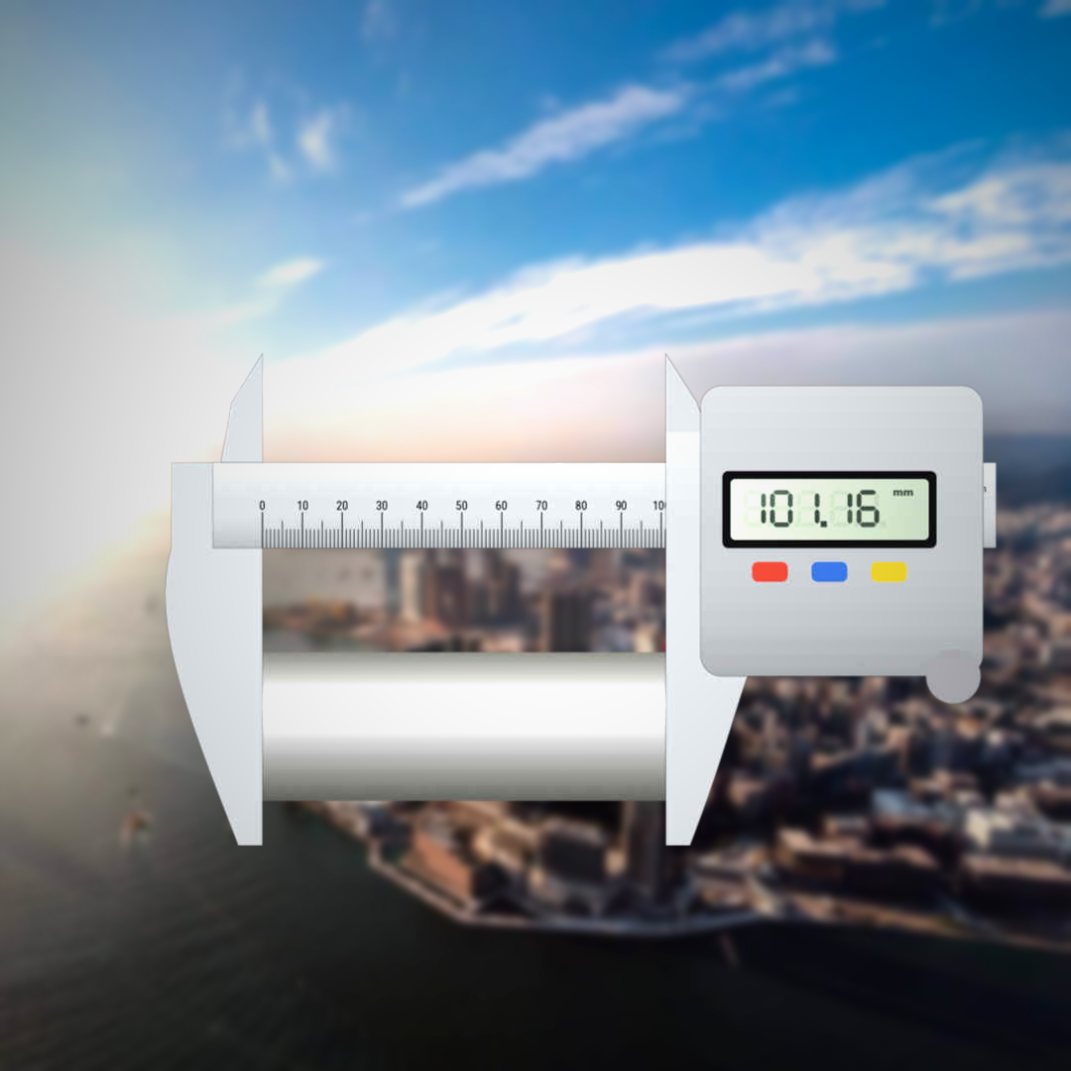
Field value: 101.16mm
